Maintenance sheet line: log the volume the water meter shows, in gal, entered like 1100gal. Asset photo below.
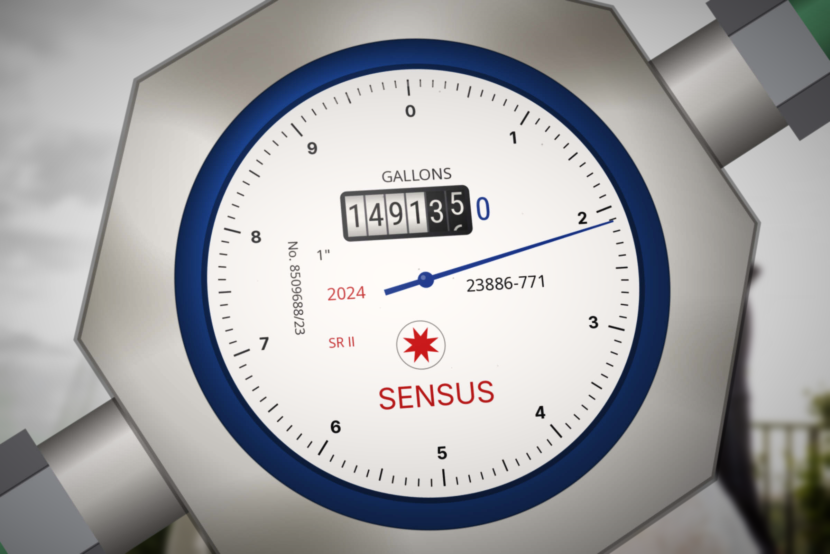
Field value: 1491352.1gal
